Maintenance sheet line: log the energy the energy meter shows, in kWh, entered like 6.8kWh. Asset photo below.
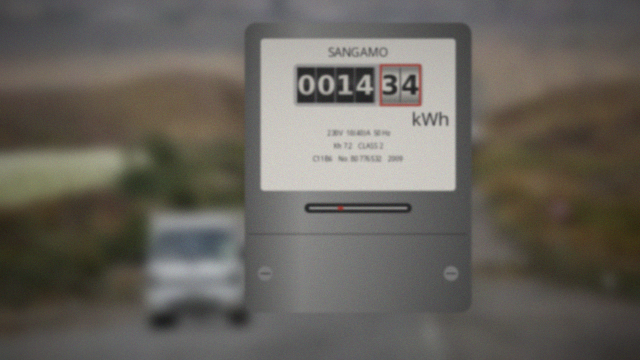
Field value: 14.34kWh
